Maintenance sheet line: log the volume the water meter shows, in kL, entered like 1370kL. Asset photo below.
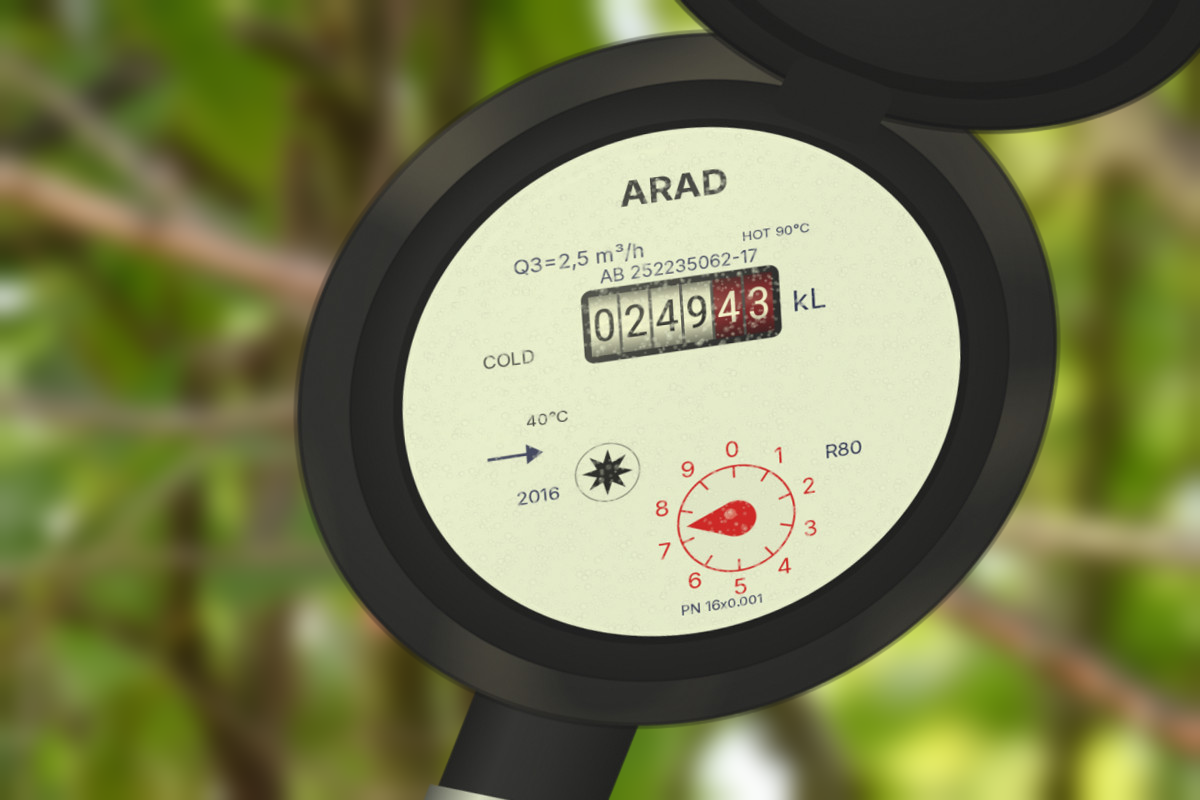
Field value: 249.437kL
